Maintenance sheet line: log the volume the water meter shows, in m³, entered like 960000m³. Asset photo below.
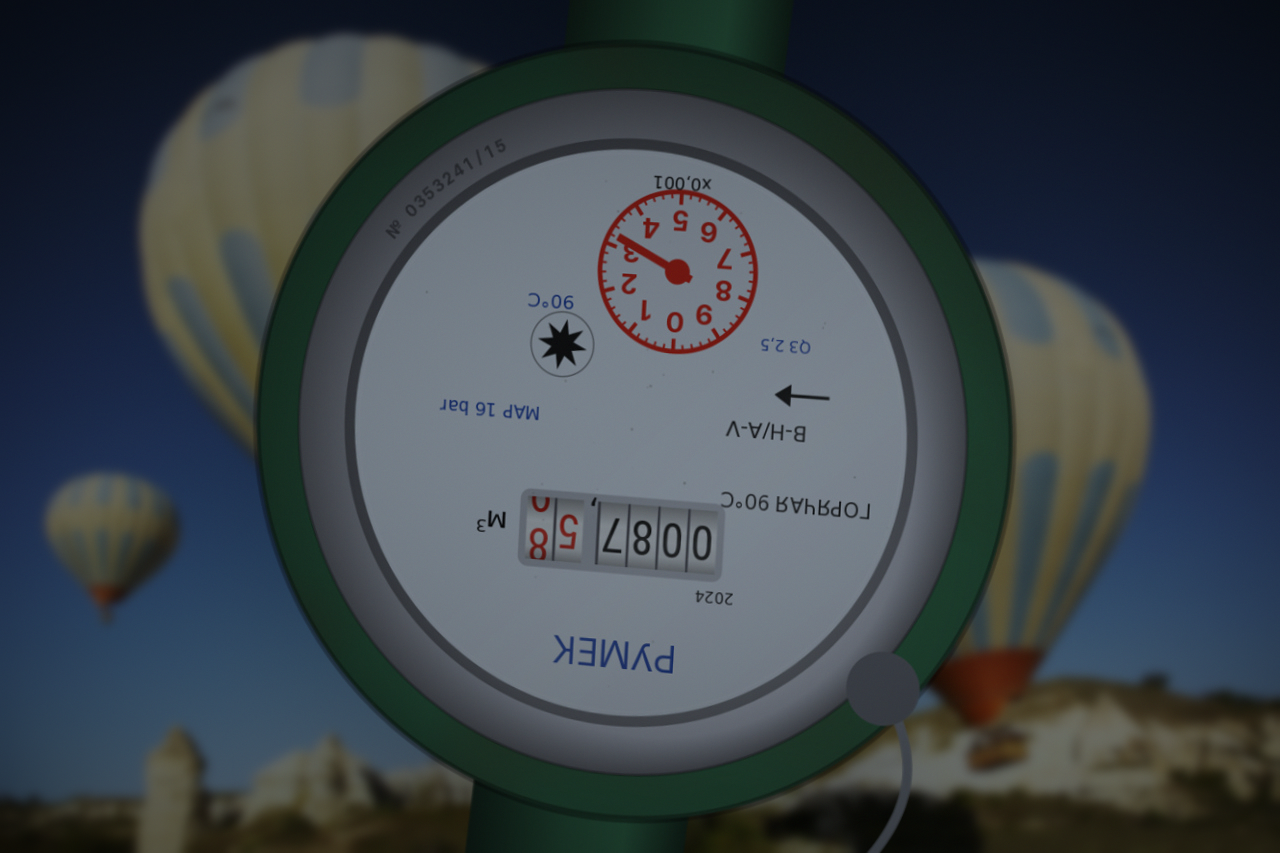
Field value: 87.583m³
